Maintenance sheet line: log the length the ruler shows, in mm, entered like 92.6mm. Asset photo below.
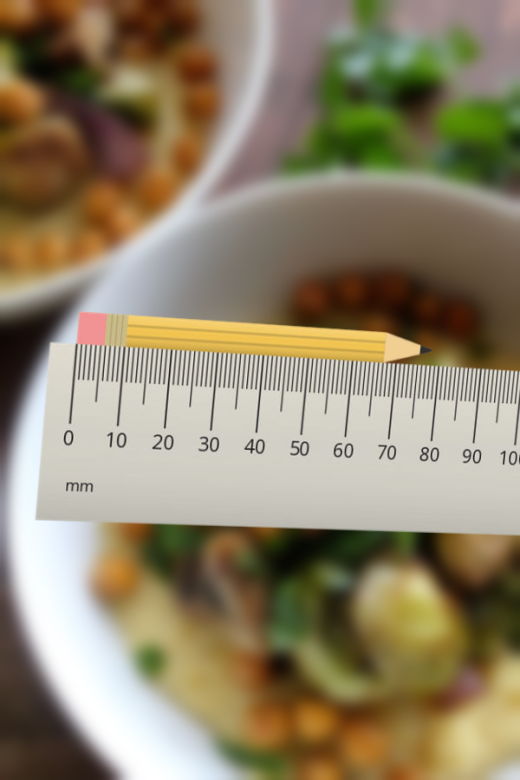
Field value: 78mm
